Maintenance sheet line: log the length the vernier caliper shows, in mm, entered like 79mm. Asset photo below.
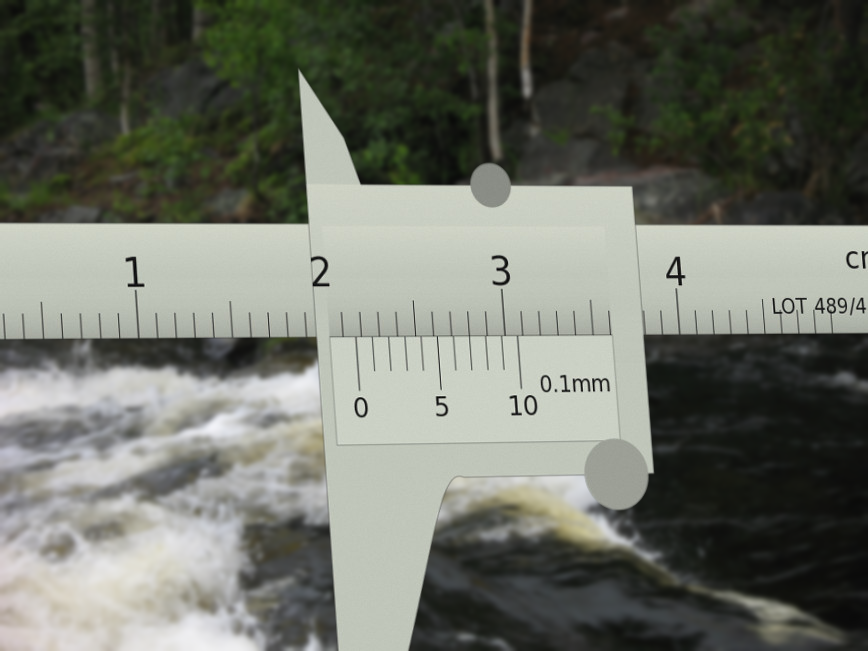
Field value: 21.7mm
